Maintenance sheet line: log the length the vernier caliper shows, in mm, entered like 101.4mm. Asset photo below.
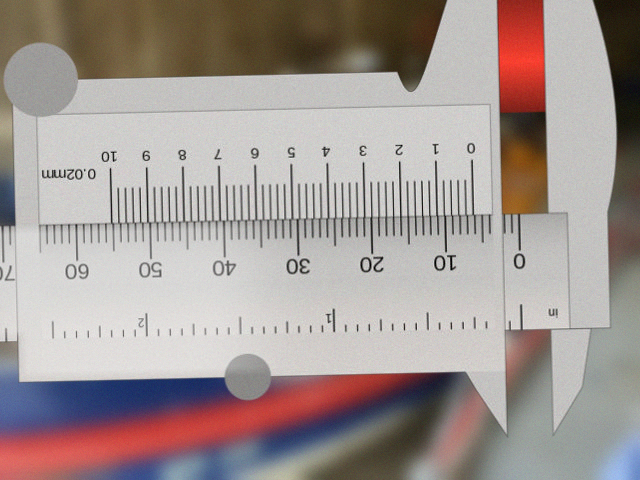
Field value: 6.2mm
